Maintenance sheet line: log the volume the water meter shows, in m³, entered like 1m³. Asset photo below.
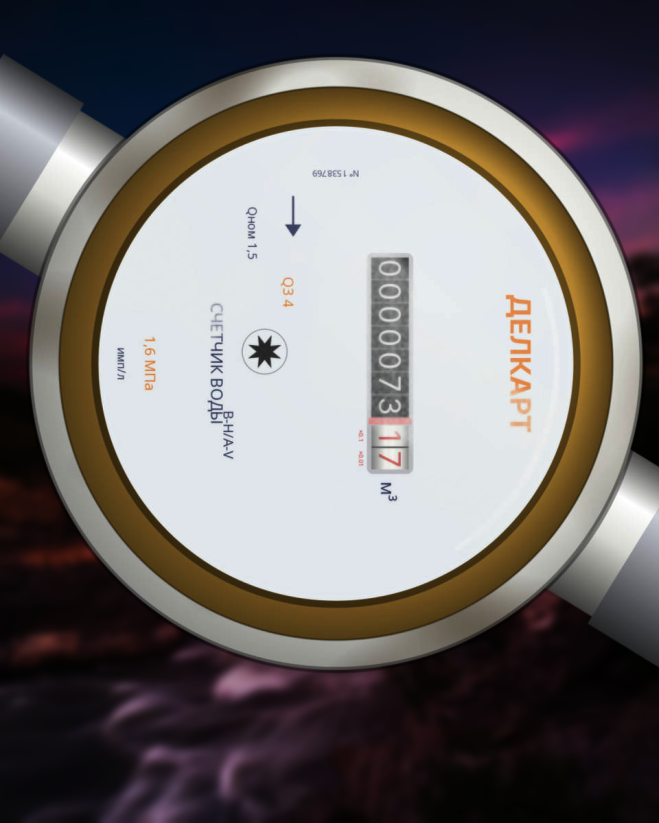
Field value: 73.17m³
